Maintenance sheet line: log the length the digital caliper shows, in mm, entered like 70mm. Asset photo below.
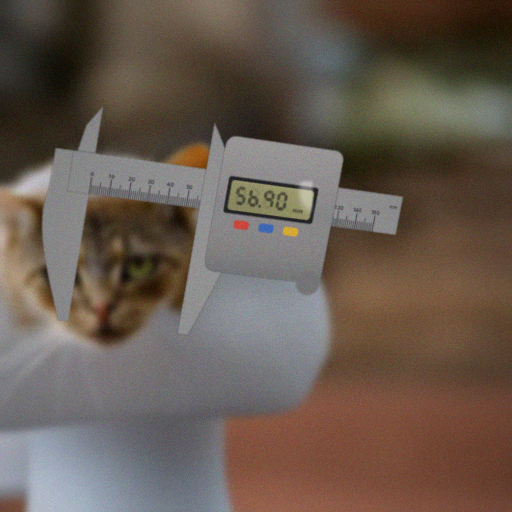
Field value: 56.90mm
